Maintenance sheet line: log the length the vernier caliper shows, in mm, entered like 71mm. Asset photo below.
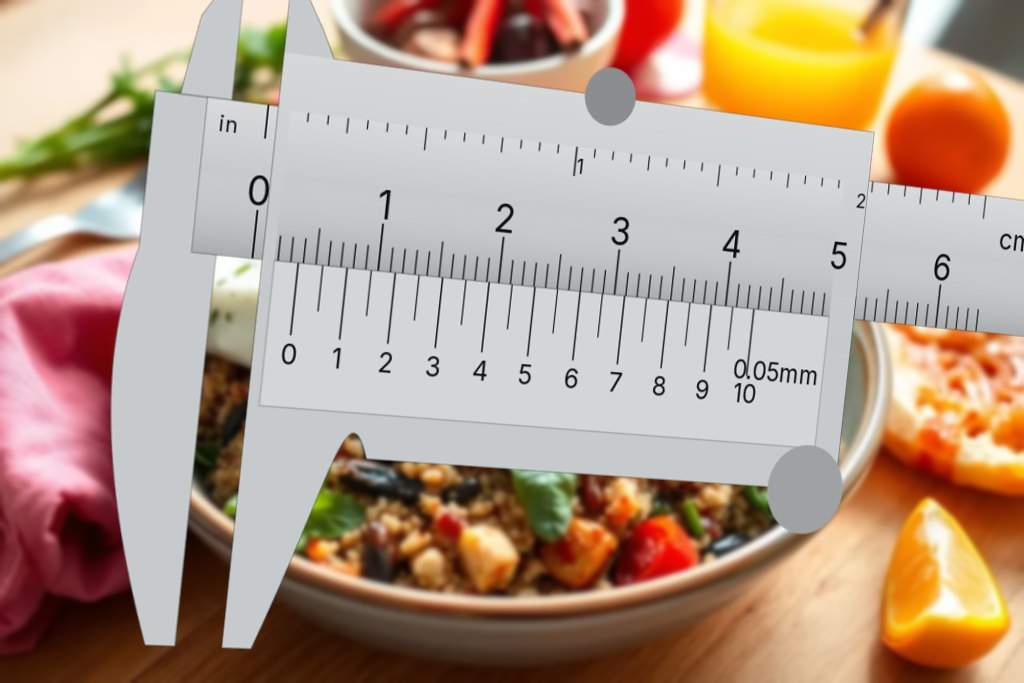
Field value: 3.6mm
